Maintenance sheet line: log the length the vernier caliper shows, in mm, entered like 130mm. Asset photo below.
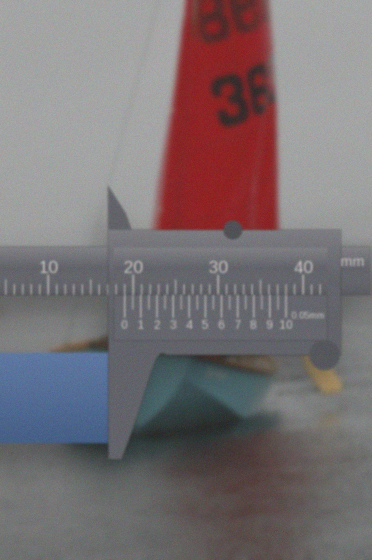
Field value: 19.0mm
